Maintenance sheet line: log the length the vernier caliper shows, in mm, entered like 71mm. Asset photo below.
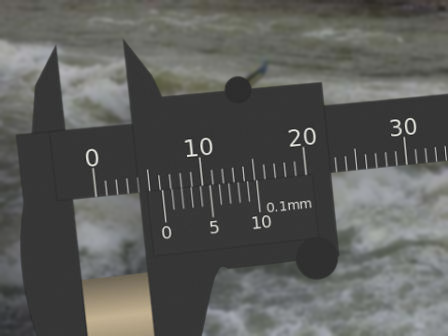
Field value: 6.2mm
